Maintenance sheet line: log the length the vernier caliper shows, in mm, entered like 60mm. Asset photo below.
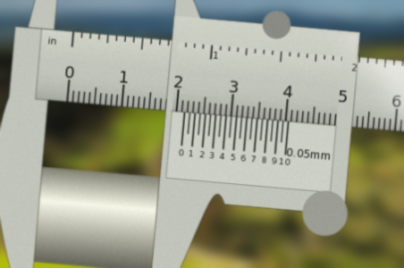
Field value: 21.5mm
